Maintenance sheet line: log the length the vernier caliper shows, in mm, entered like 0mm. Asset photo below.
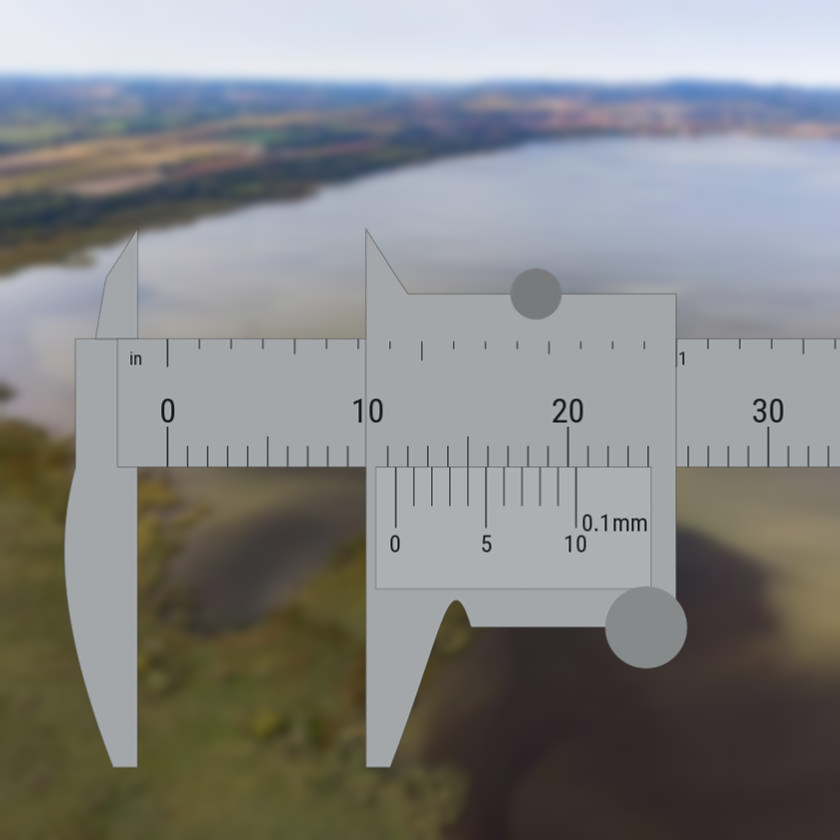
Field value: 11.4mm
